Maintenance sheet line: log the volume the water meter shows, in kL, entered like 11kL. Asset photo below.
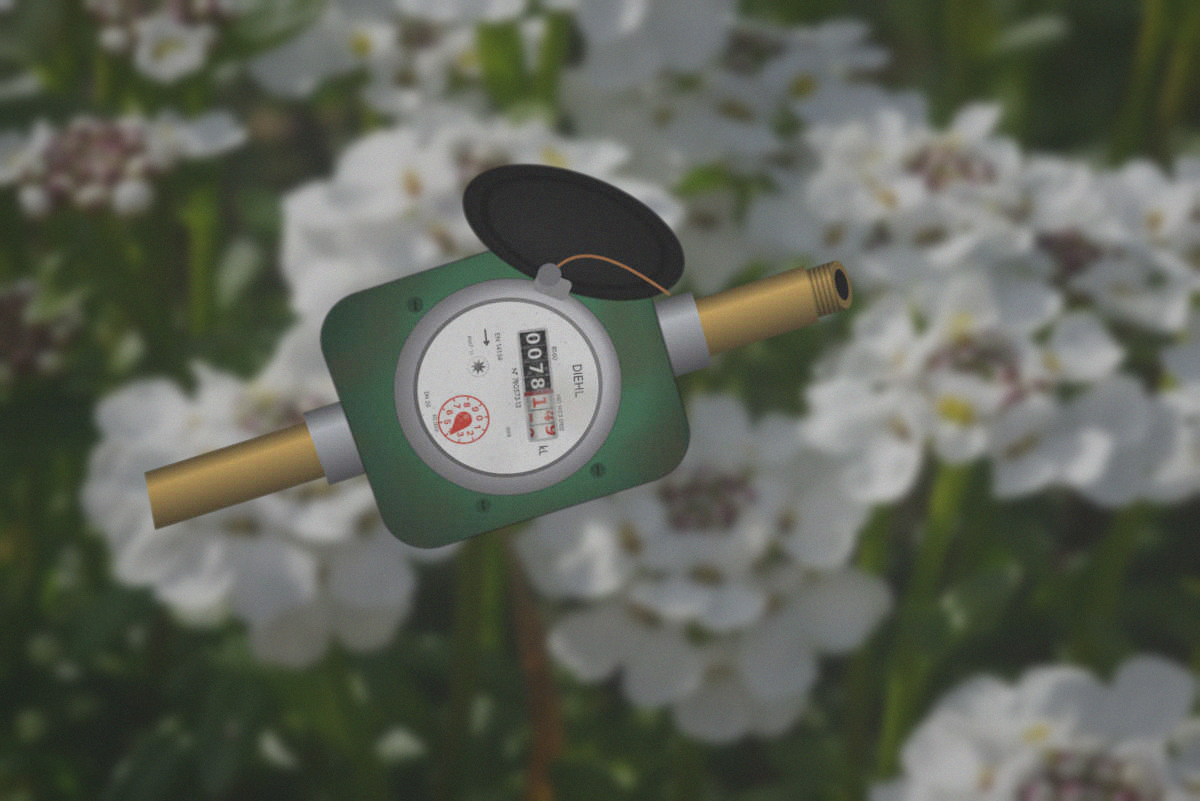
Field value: 78.1493kL
